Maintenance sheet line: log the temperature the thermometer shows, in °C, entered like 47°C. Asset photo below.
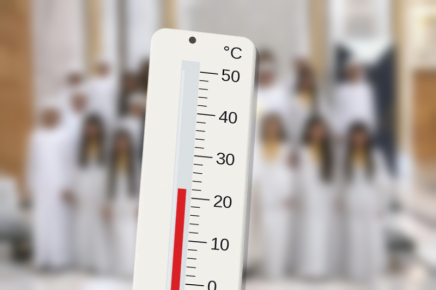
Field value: 22°C
